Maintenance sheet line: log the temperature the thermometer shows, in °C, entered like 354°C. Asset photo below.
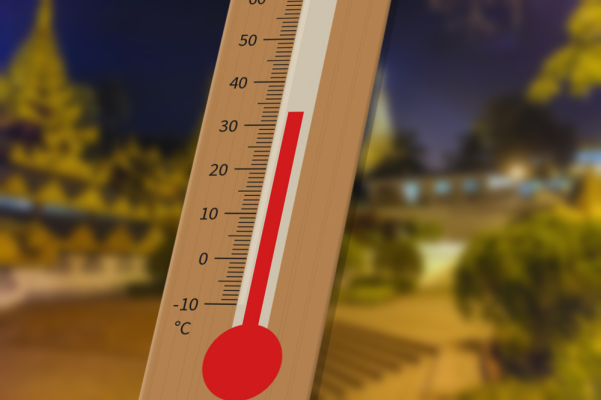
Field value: 33°C
